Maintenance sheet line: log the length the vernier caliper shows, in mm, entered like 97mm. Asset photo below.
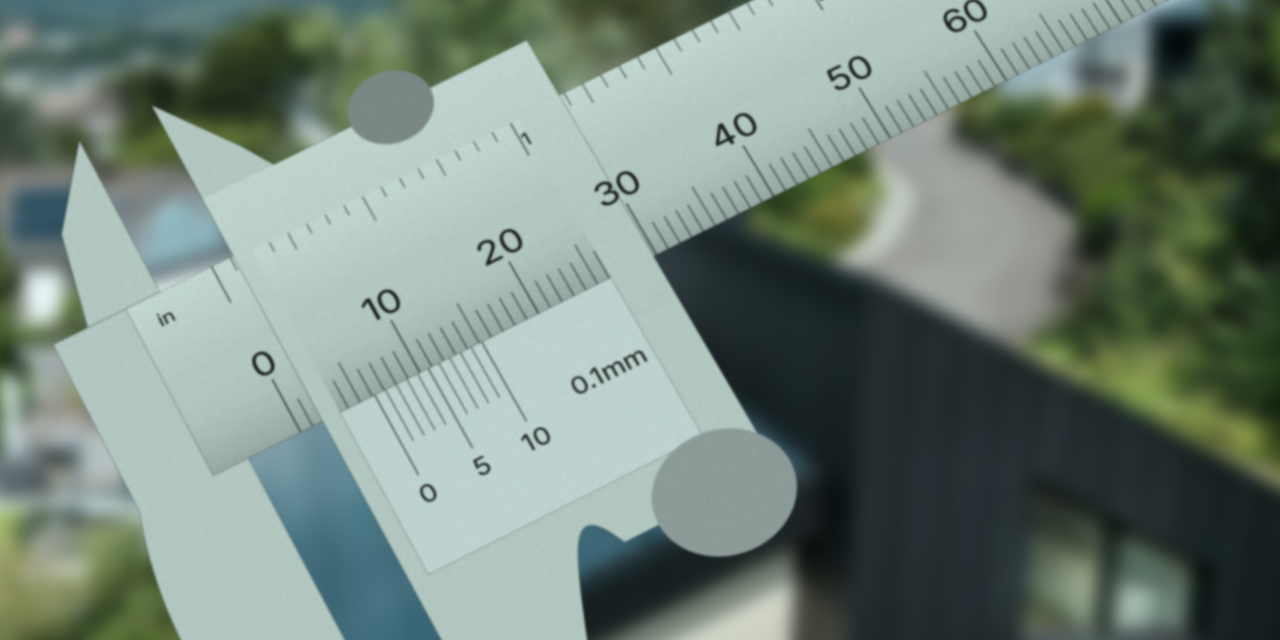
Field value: 6.2mm
